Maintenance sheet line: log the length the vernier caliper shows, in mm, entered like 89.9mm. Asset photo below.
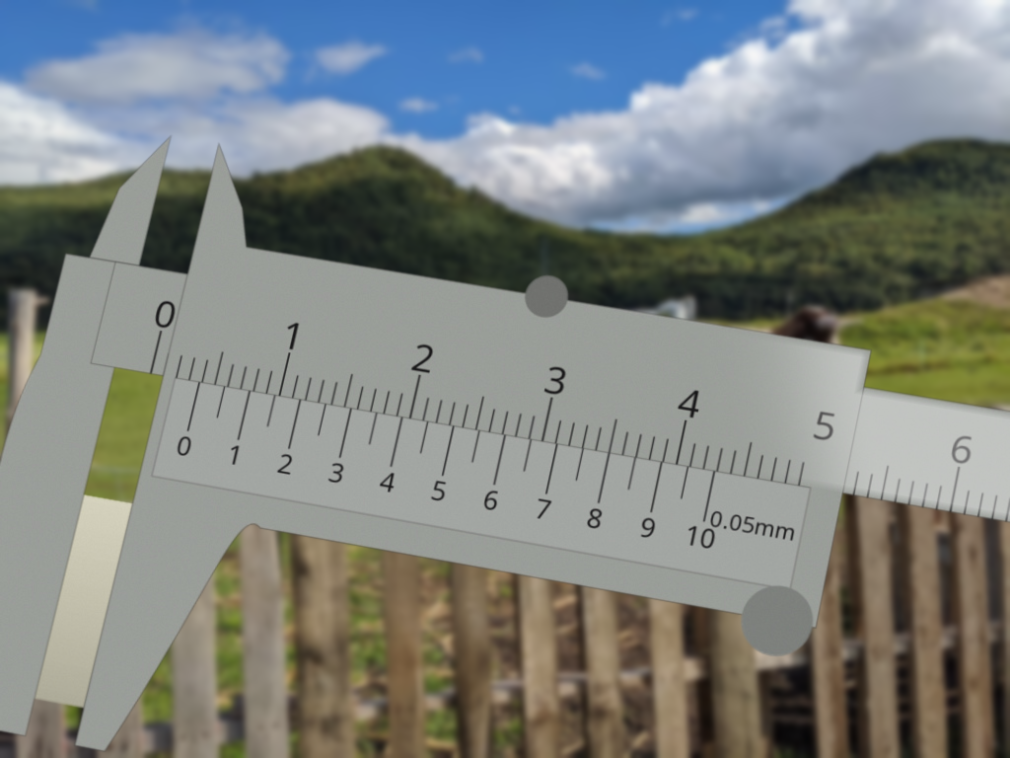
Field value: 3.8mm
